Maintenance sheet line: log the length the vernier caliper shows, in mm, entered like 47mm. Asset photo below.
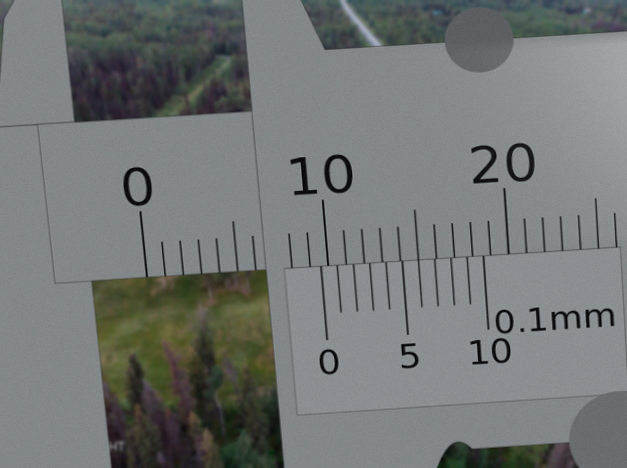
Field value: 9.6mm
